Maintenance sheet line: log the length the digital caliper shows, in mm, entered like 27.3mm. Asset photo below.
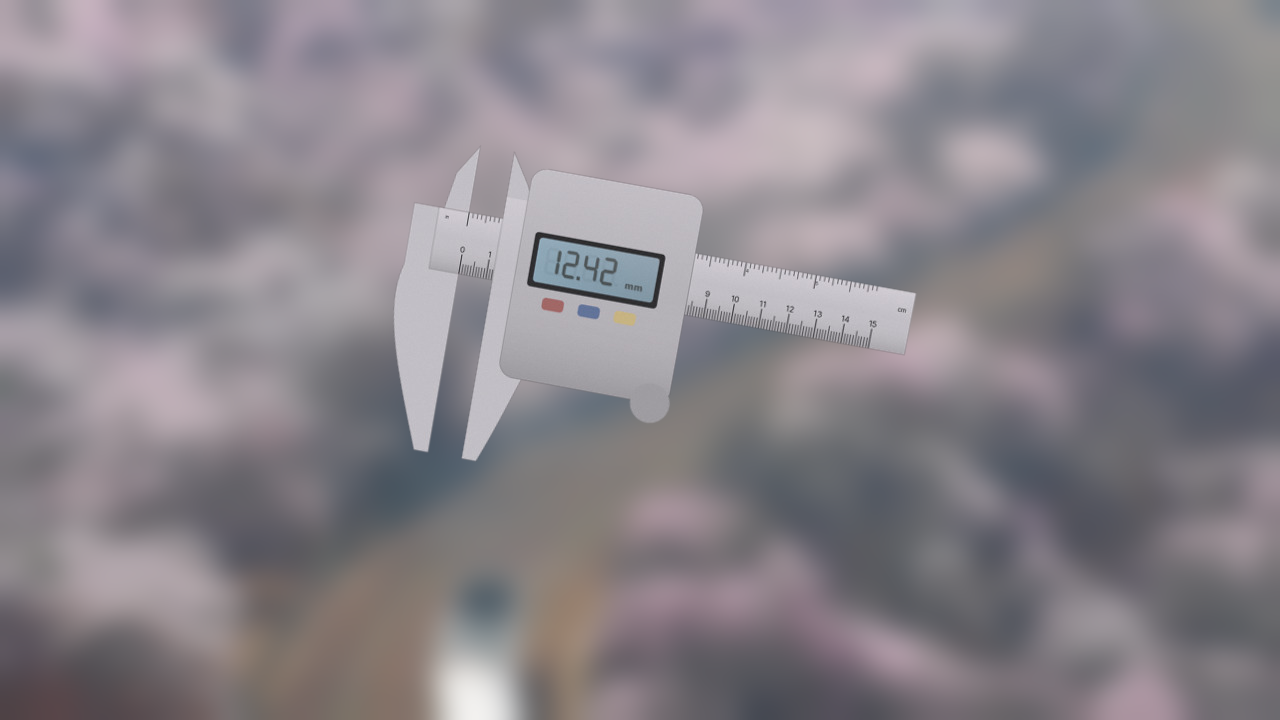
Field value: 12.42mm
